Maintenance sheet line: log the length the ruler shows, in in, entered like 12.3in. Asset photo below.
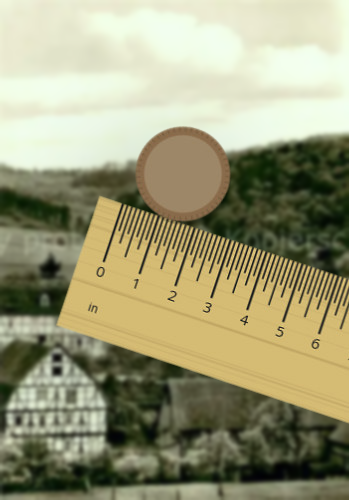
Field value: 2.5in
